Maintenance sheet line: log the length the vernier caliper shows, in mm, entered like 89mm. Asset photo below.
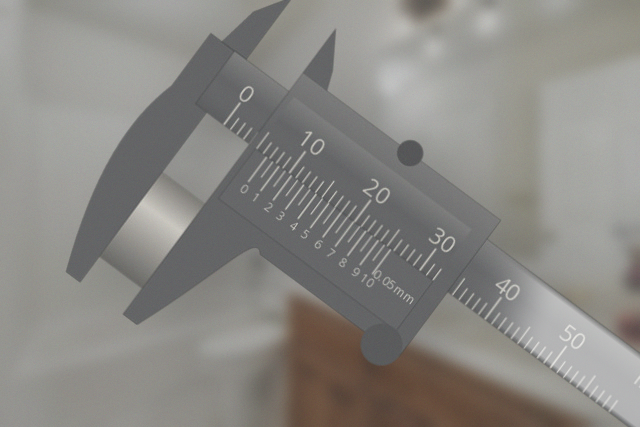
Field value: 6.6mm
